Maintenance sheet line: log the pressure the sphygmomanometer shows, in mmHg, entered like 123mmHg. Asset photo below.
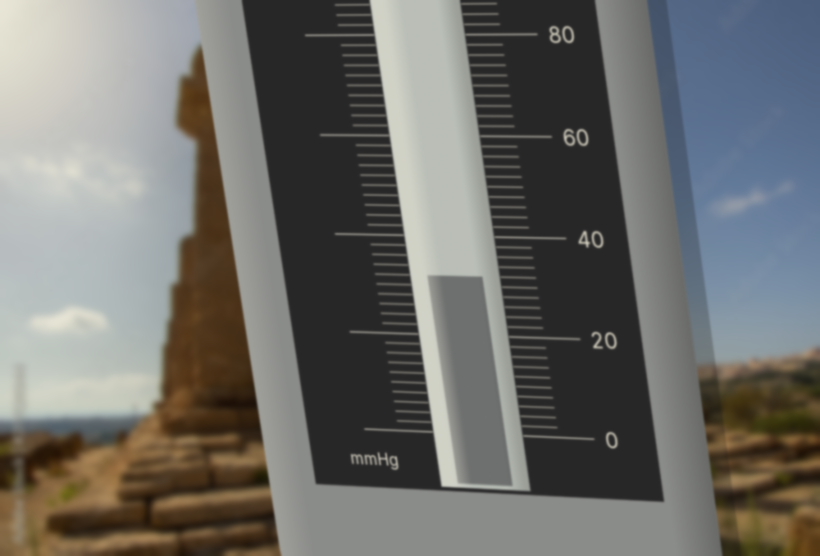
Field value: 32mmHg
